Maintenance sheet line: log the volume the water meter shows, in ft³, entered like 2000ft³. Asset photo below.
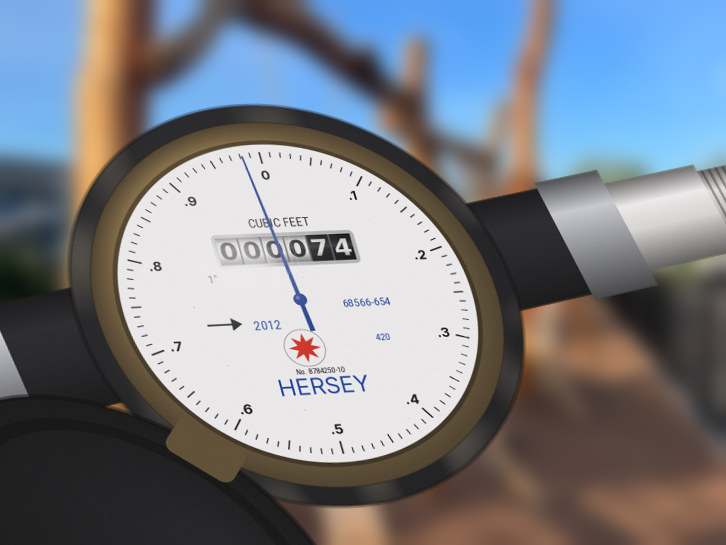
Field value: 73.98ft³
